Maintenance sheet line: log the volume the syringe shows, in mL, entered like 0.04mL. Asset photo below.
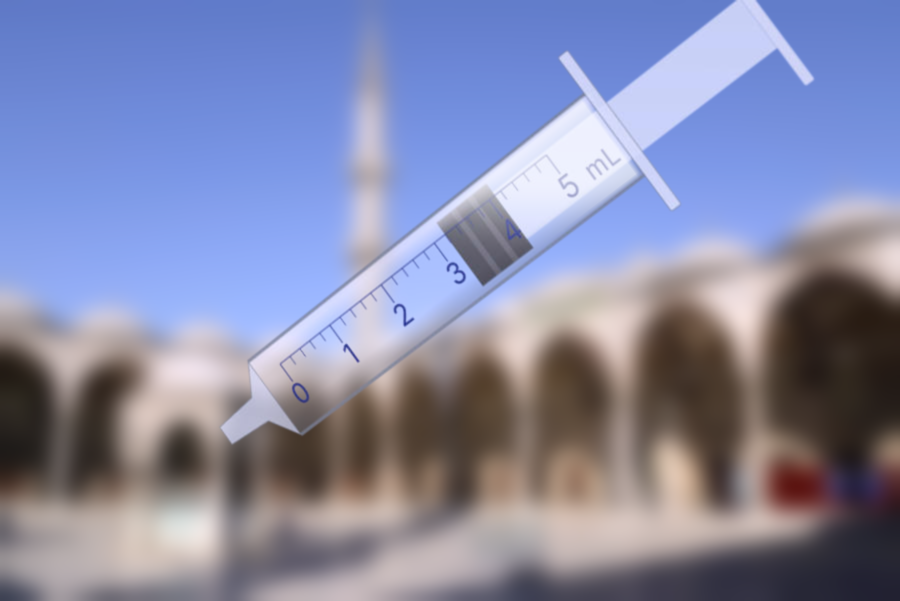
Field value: 3.2mL
